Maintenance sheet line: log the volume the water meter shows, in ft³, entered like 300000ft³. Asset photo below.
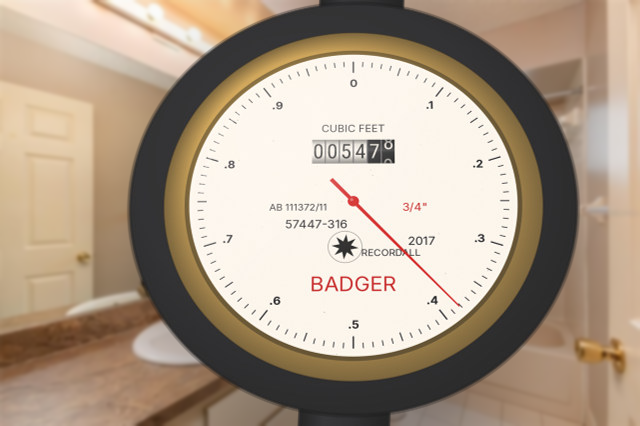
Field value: 5478.38ft³
